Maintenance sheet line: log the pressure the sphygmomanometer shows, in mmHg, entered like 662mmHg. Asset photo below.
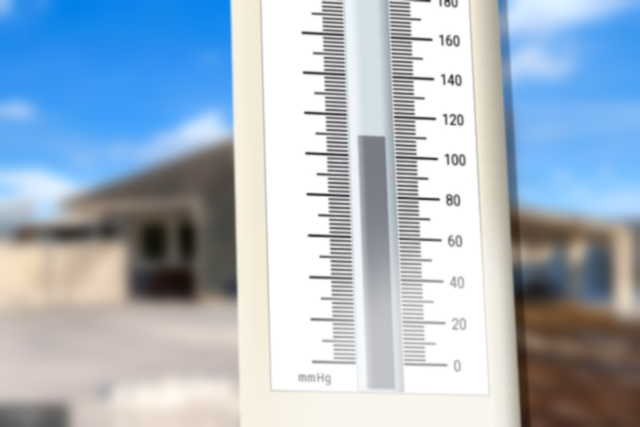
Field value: 110mmHg
